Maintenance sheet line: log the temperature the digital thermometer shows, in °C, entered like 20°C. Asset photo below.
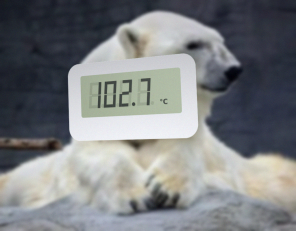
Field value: 102.7°C
